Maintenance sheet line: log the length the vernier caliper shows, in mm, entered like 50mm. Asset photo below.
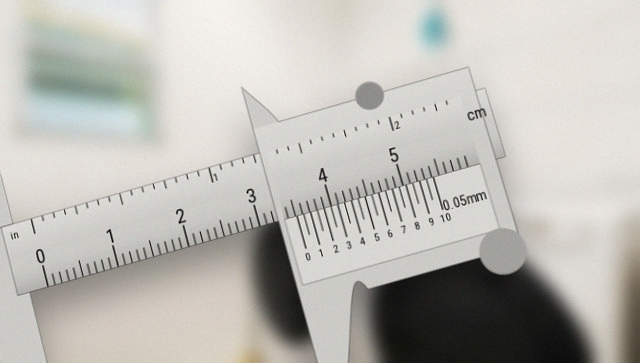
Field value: 35.2mm
